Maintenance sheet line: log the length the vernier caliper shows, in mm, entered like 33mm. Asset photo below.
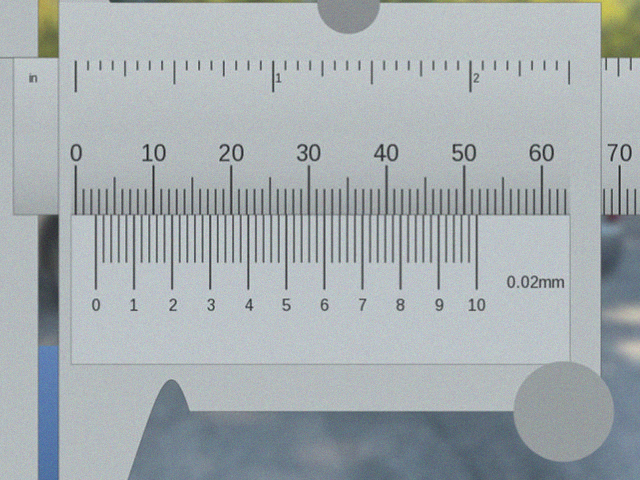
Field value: 2.6mm
